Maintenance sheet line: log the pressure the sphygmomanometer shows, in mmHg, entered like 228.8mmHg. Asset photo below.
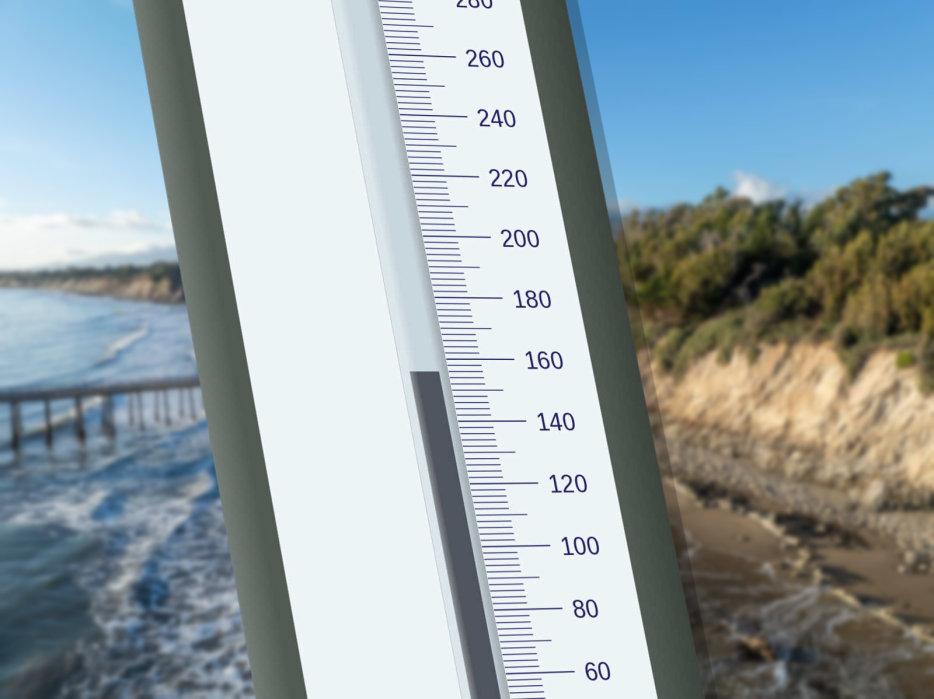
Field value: 156mmHg
